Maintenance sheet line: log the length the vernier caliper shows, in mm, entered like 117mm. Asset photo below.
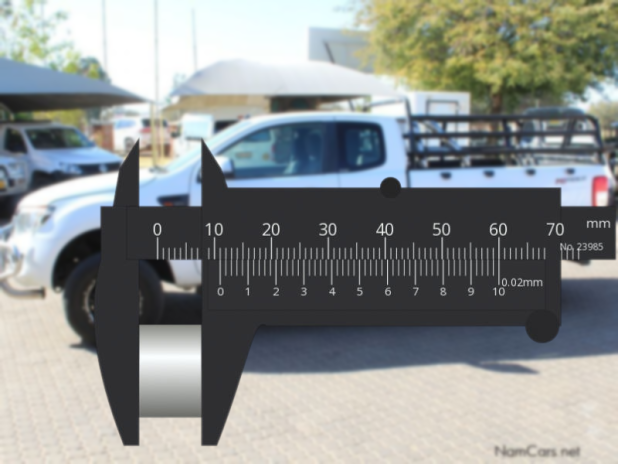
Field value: 11.0mm
